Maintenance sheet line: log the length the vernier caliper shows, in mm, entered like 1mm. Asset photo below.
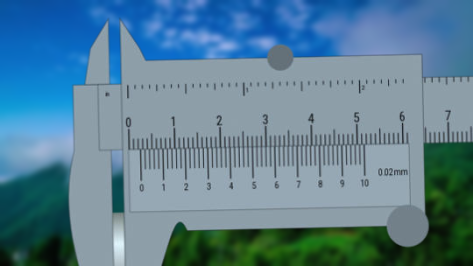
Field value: 2.5mm
